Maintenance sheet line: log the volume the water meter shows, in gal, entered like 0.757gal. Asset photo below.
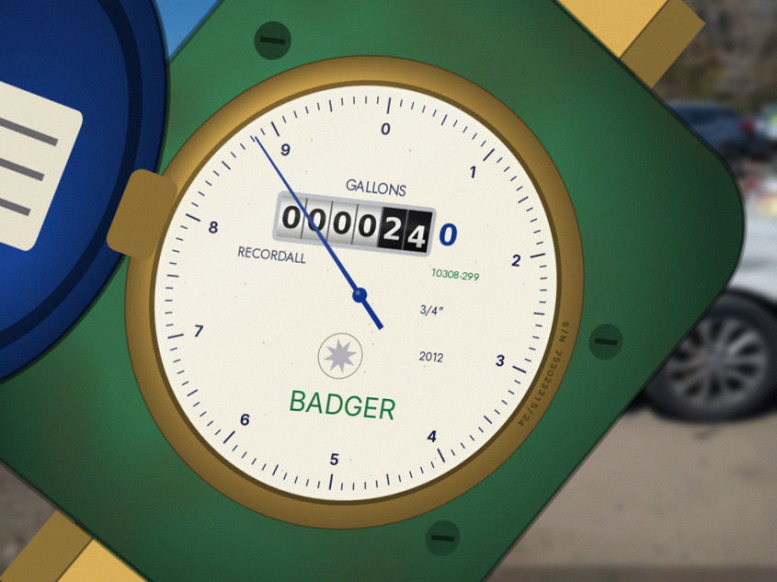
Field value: 238.8gal
